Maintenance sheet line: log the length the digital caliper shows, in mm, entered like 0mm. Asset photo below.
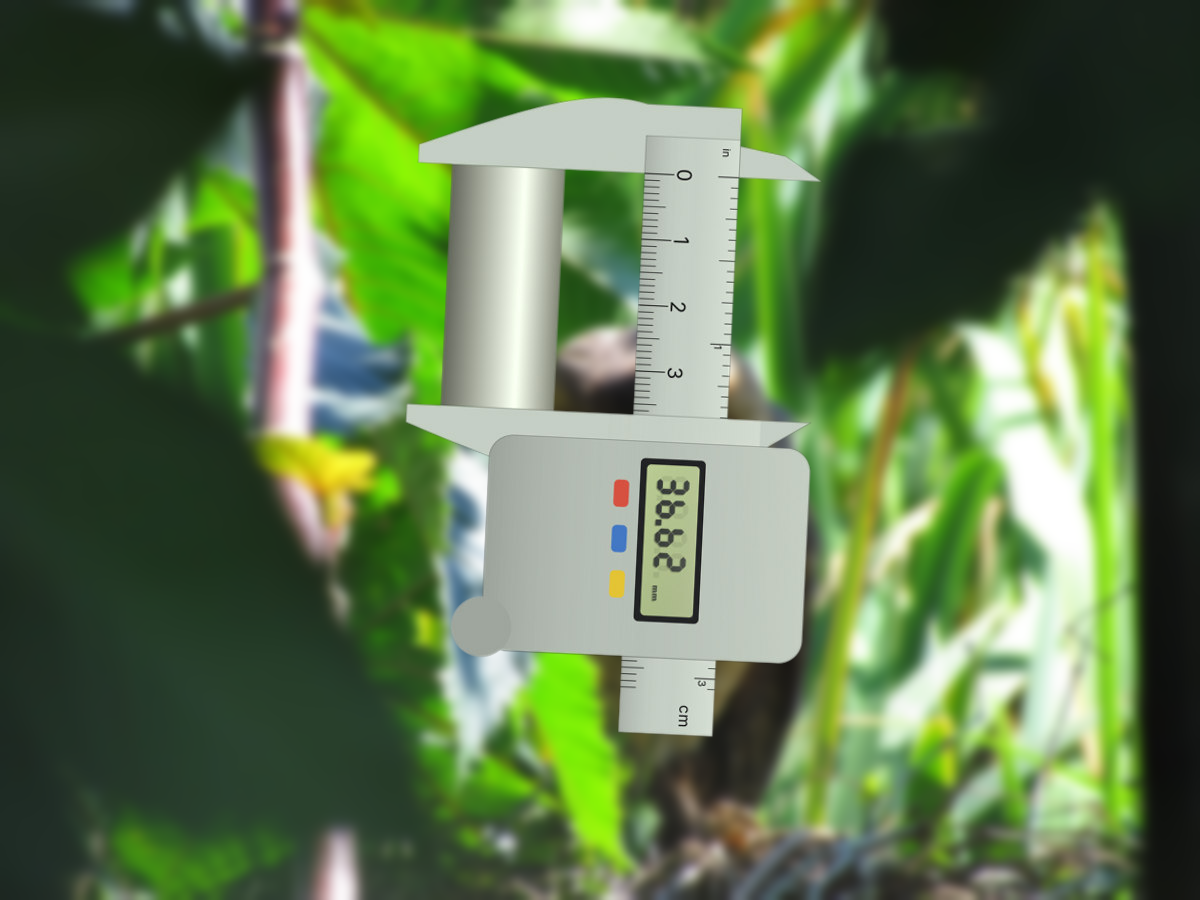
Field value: 36.62mm
